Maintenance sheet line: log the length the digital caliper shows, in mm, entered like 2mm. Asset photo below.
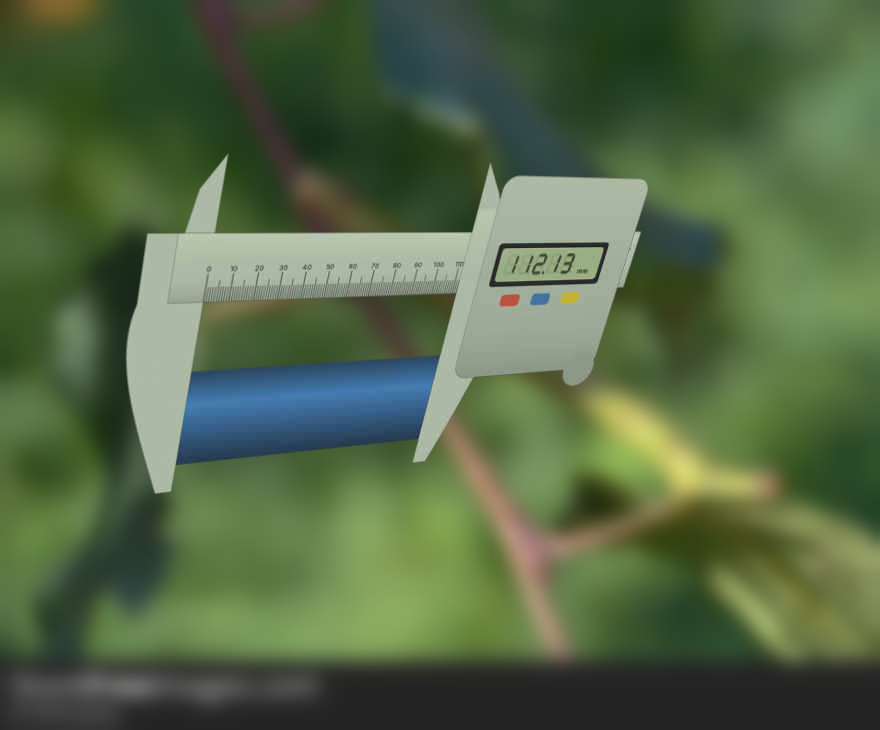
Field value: 112.13mm
